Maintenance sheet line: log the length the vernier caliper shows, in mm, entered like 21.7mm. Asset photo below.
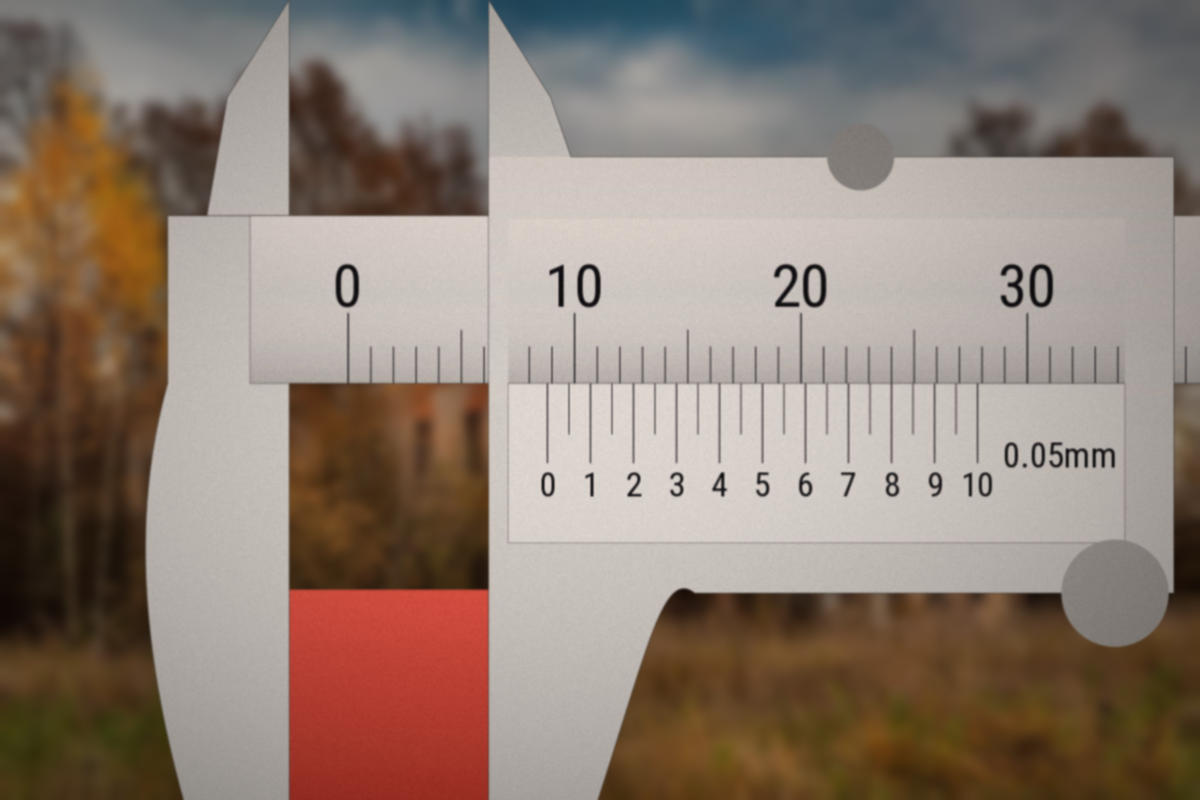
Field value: 8.8mm
